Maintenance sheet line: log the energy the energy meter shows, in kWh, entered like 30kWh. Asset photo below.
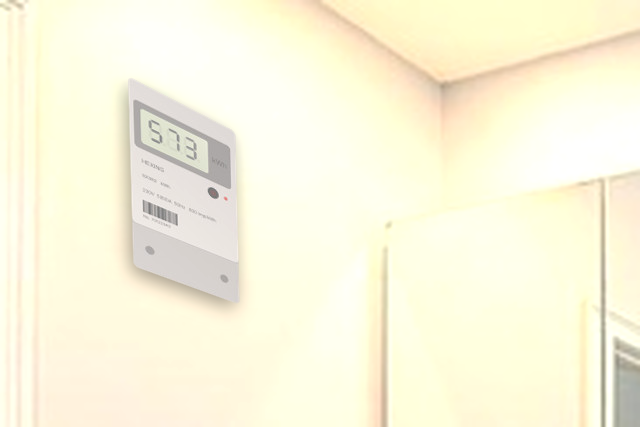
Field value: 573kWh
